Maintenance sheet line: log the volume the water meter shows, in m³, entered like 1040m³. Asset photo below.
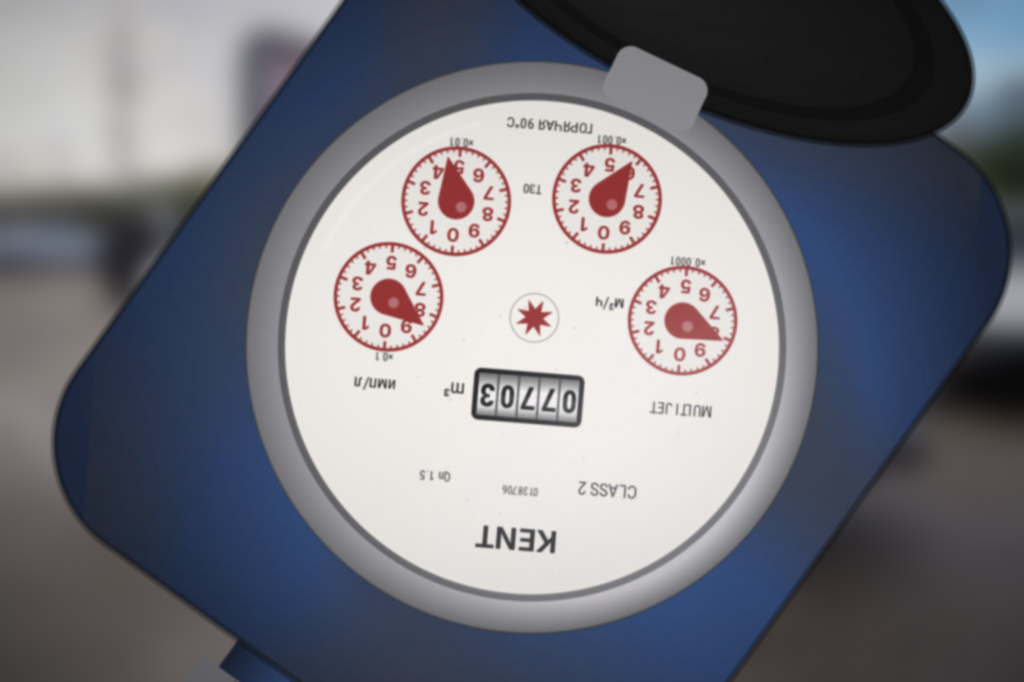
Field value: 7703.8458m³
